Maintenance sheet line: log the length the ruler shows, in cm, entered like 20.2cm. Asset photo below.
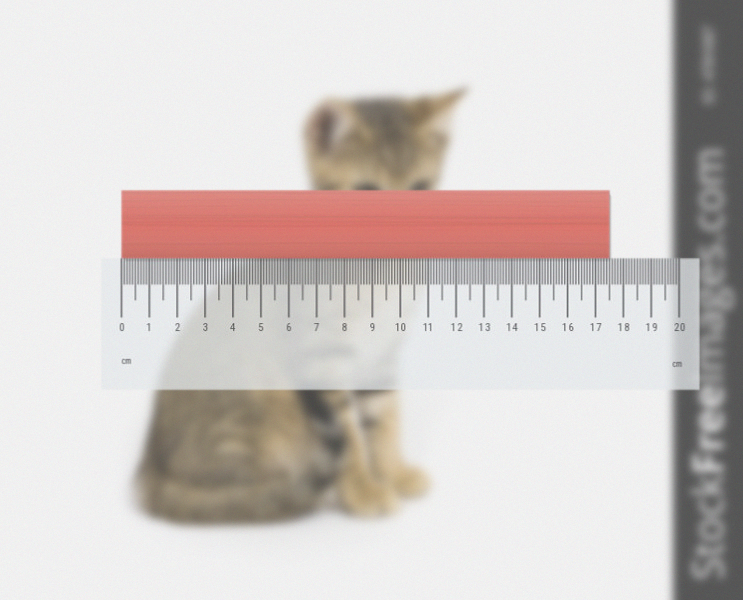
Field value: 17.5cm
